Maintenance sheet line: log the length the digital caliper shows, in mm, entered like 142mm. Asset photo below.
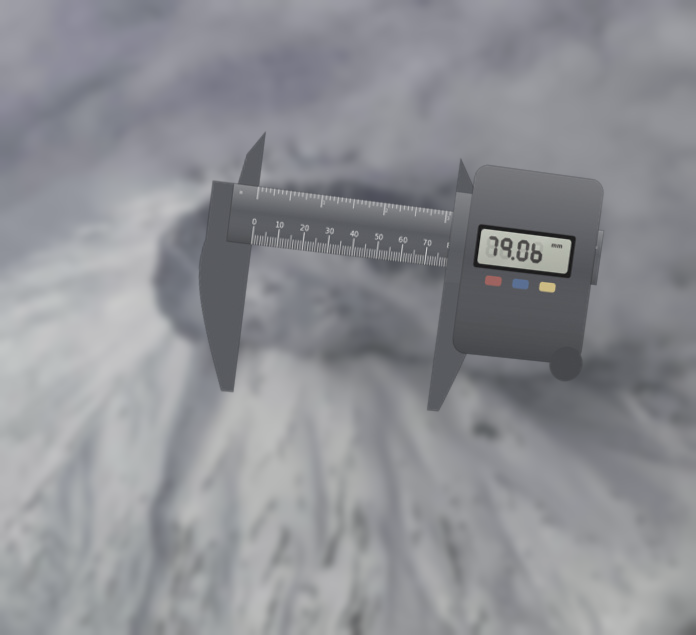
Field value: 79.06mm
